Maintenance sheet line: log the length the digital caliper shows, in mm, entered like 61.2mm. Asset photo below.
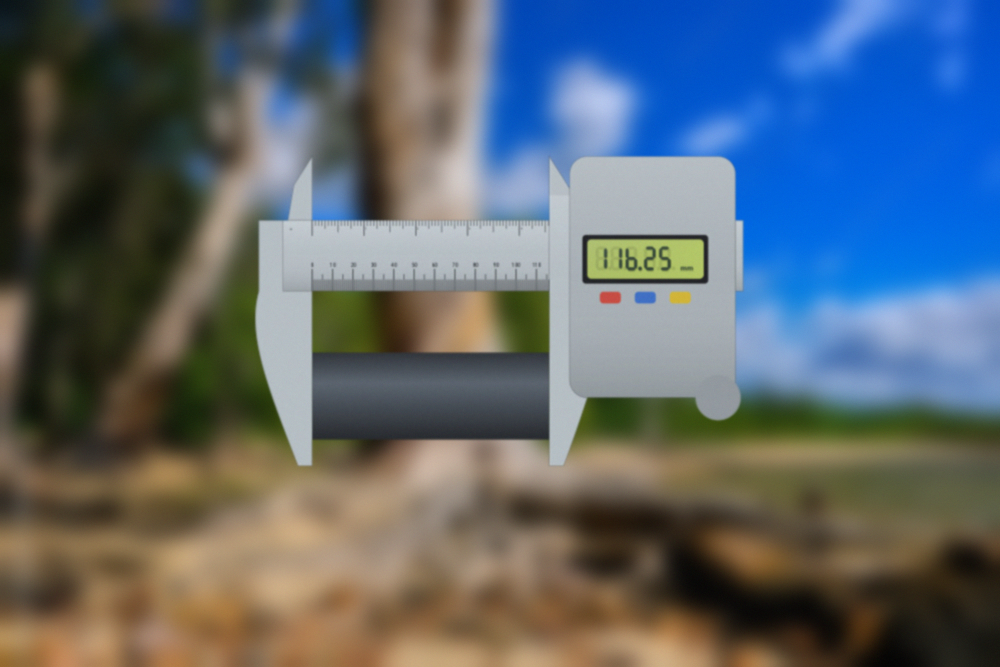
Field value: 116.25mm
